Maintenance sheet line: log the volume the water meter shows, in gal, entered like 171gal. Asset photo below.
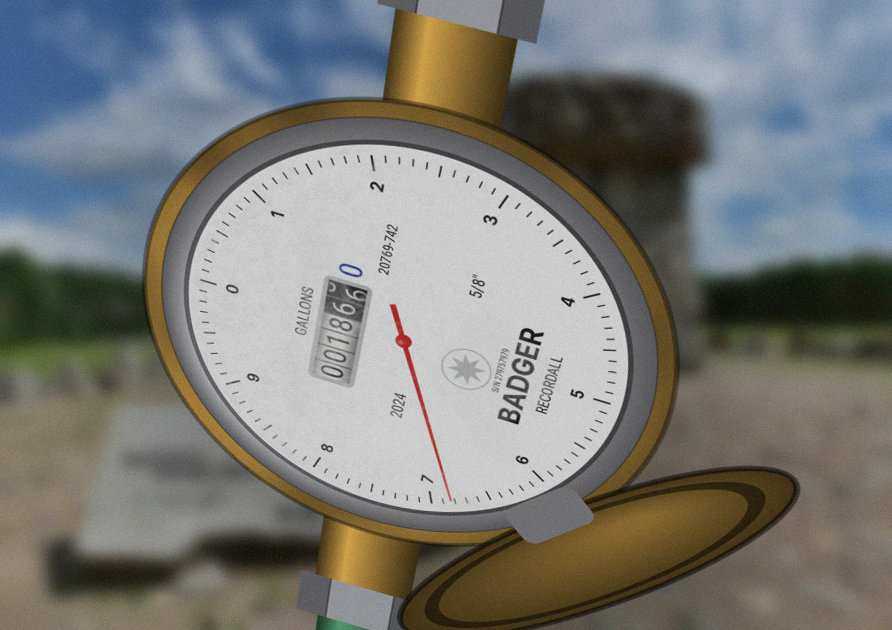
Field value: 18656.8gal
